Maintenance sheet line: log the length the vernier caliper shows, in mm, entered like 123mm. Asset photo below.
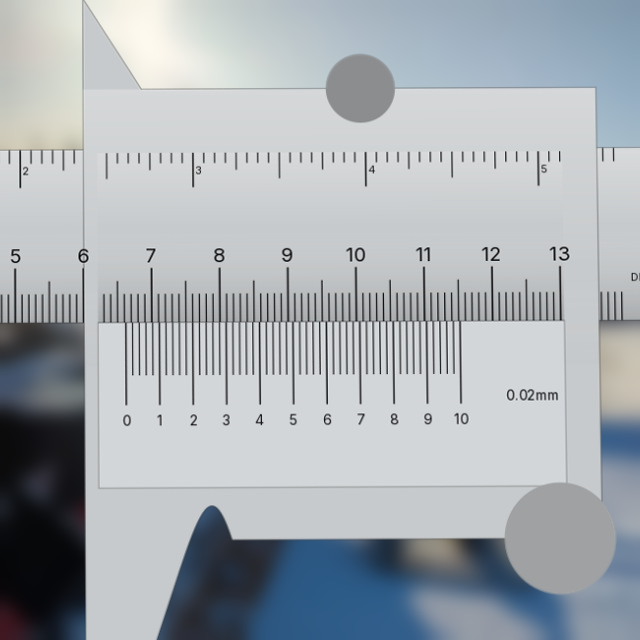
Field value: 66.2mm
